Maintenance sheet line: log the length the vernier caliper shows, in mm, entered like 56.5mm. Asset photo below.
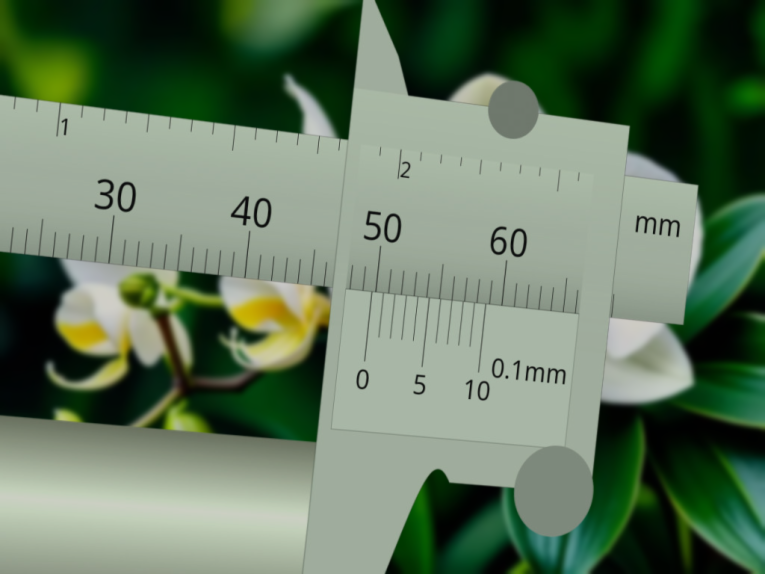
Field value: 49.7mm
